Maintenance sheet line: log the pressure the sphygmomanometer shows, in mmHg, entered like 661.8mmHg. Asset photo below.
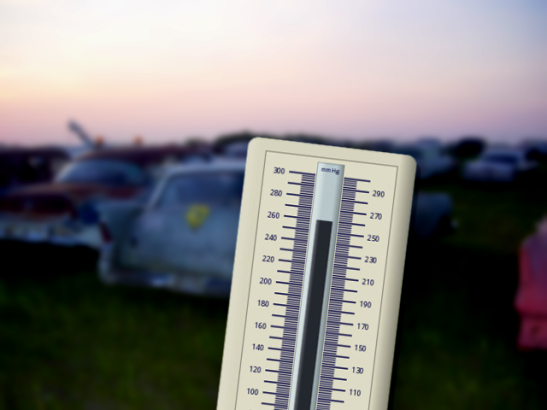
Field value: 260mmHg
